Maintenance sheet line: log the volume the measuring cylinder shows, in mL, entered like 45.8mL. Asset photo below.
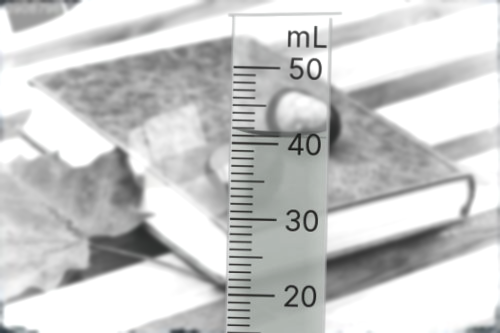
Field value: 41mL
